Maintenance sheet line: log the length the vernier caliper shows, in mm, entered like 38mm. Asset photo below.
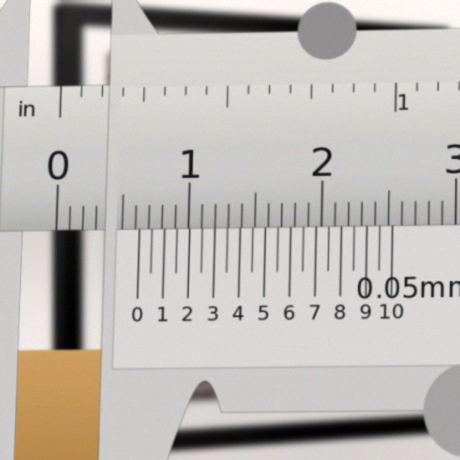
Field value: 6.3mm
